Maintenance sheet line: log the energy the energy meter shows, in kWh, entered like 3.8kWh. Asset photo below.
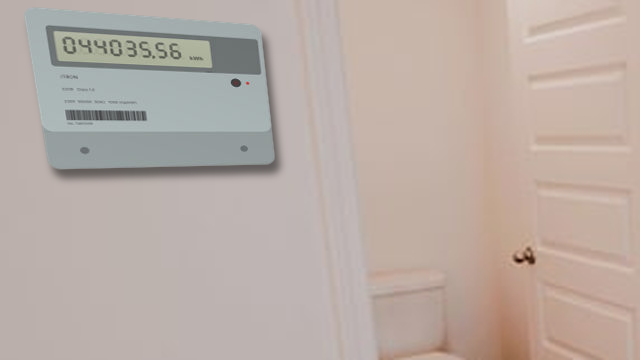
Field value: 44035.56kWh
